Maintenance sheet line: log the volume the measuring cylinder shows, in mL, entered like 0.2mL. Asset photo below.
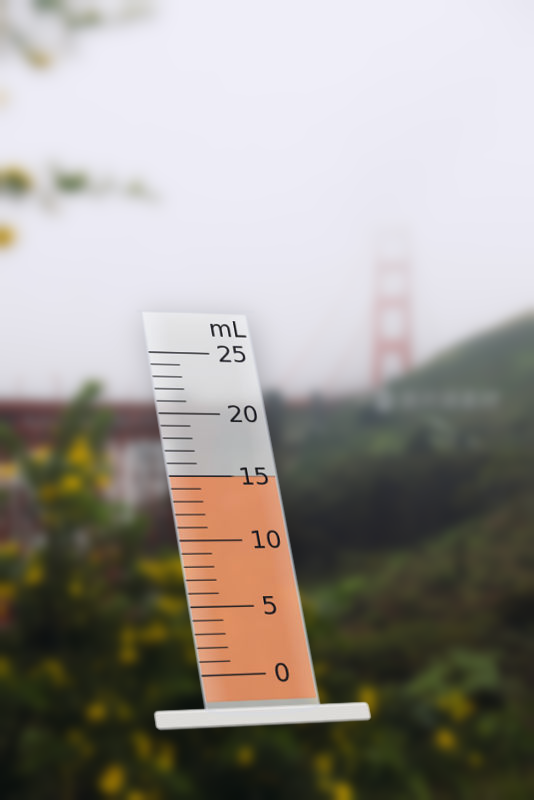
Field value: 15mL
